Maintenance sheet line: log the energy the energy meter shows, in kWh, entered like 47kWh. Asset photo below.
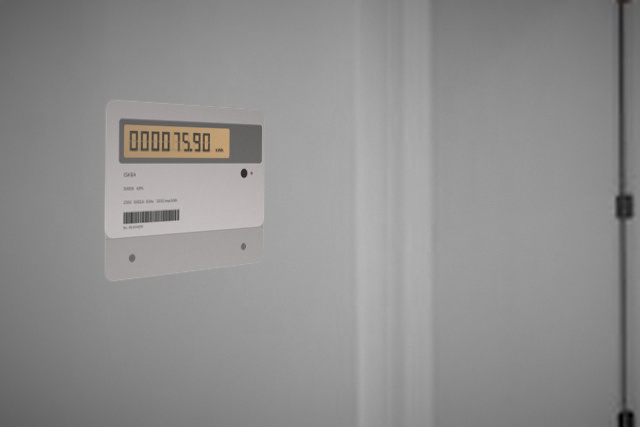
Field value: 75.90kWh
